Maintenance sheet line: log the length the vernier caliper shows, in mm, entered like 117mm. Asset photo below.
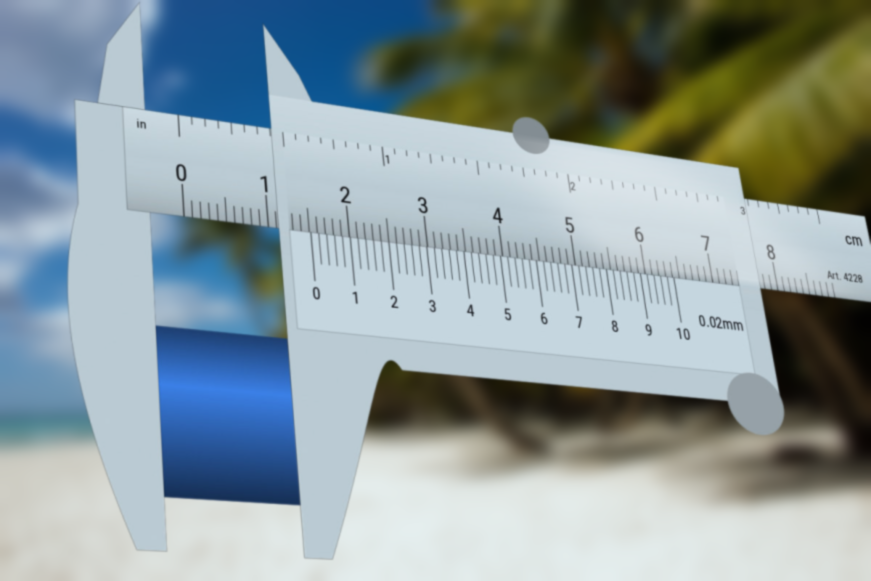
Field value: 15.2mm
